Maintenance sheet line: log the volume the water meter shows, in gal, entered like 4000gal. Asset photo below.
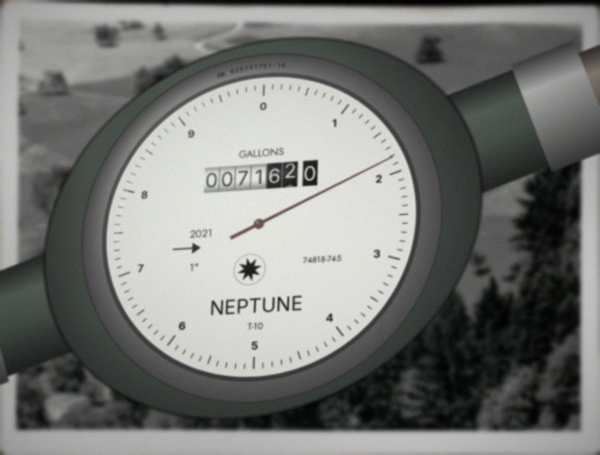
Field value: 71621.8gal
